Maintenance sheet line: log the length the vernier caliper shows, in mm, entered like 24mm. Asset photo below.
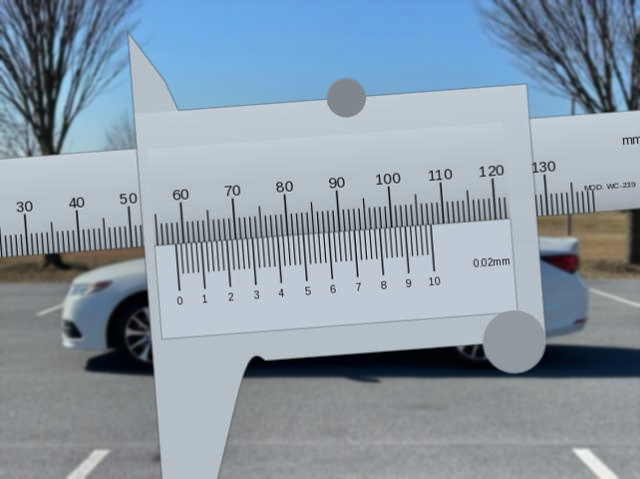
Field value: 58.5mm
